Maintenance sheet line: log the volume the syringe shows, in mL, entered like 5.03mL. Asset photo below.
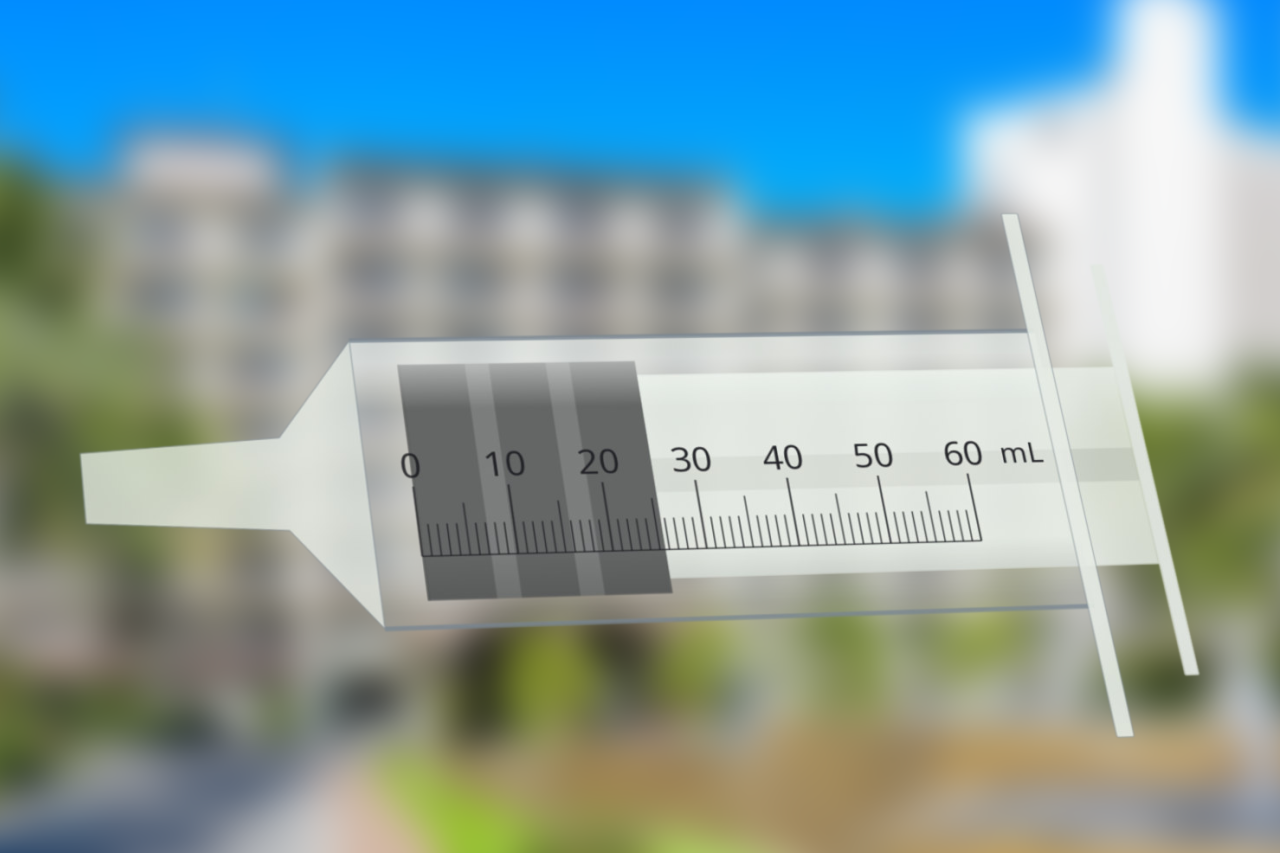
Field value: 0mL
